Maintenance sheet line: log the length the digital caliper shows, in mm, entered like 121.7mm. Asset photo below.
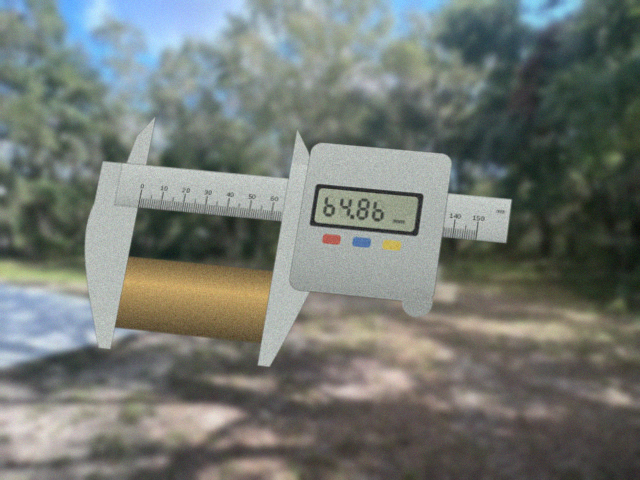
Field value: 64.86mm
